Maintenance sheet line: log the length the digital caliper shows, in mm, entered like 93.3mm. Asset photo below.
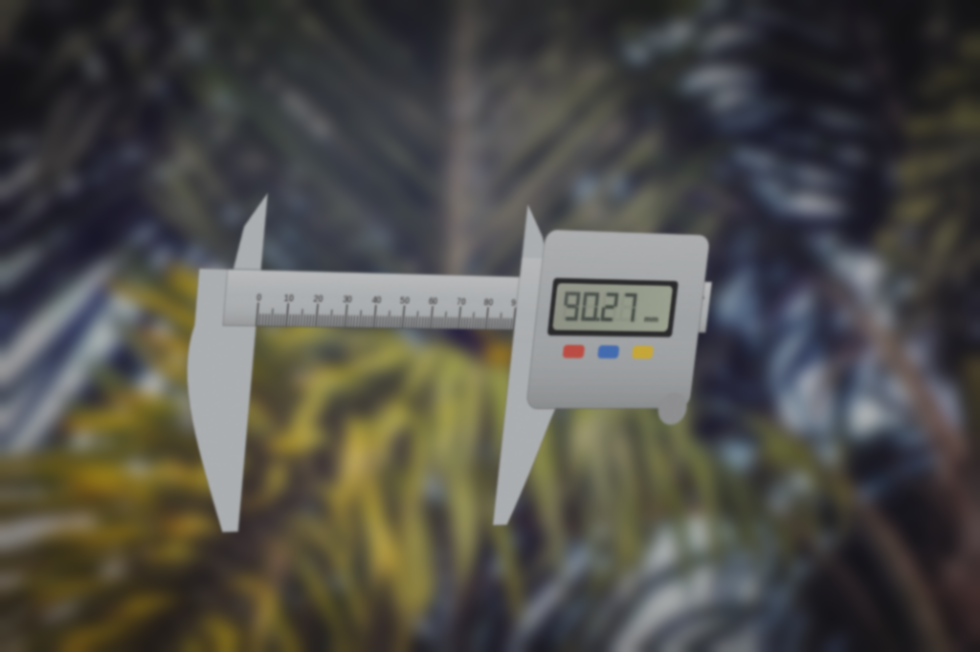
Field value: 90.27mm
